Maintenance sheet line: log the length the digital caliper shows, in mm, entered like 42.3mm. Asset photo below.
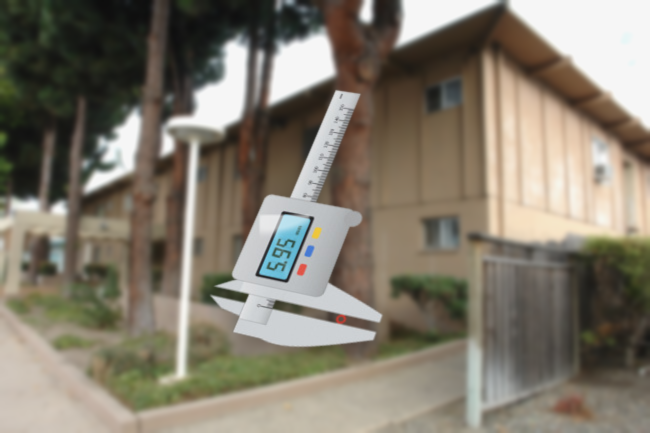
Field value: 5.95mm
